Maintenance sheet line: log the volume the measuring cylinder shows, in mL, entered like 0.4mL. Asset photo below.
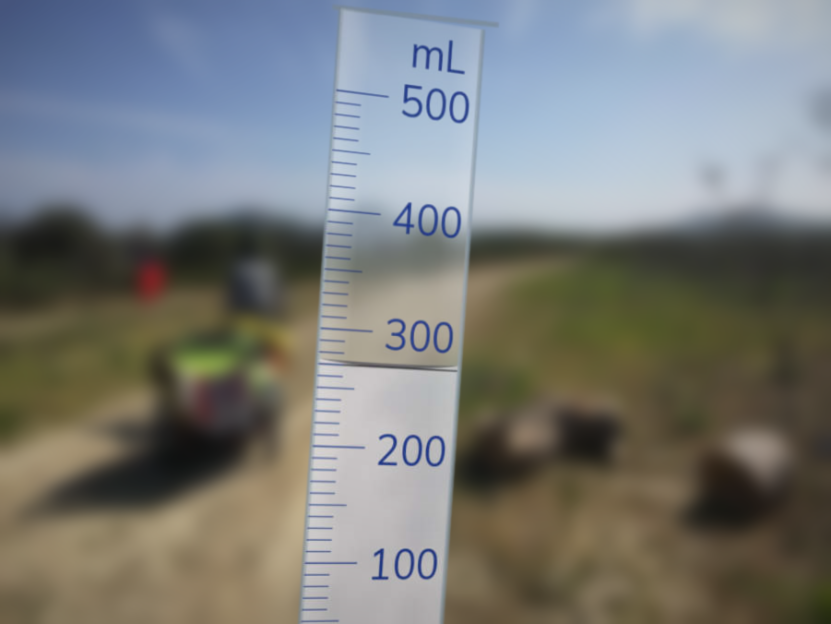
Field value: 270mL
